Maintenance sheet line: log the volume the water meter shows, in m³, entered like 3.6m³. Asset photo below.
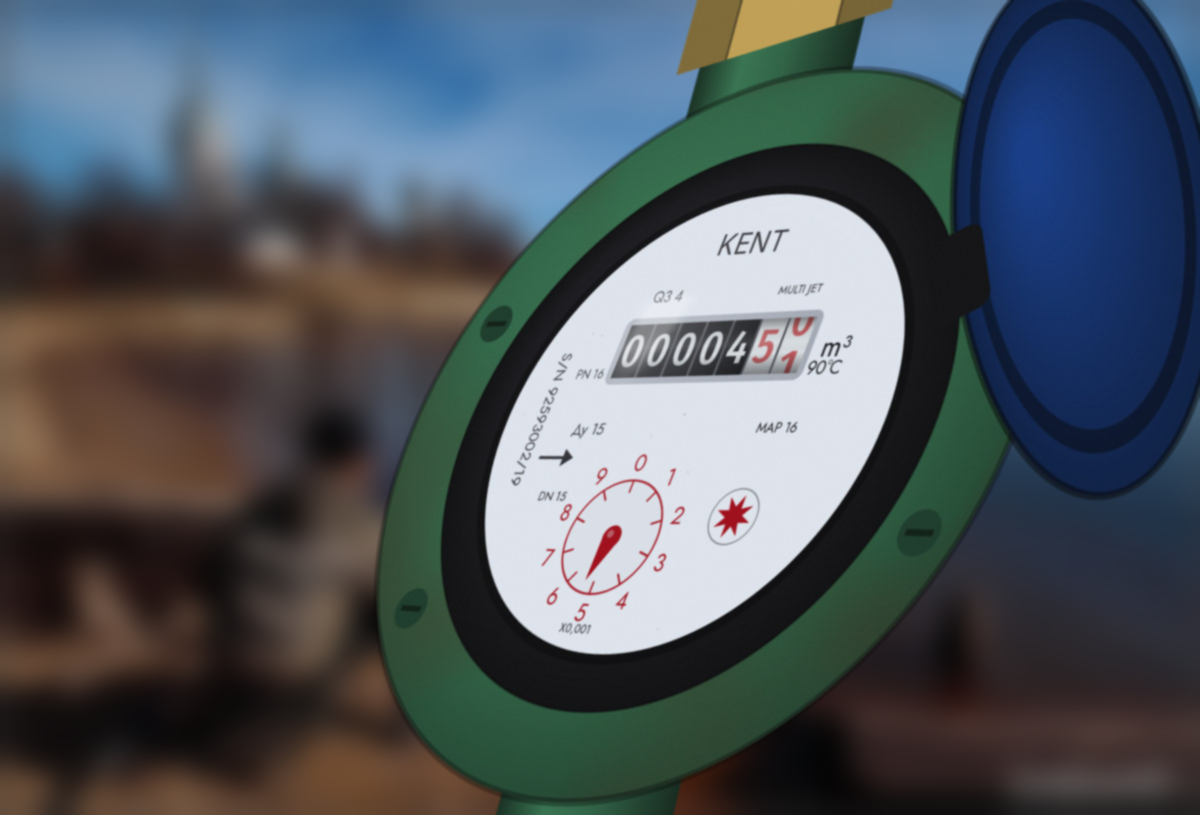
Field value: 4.505m³
